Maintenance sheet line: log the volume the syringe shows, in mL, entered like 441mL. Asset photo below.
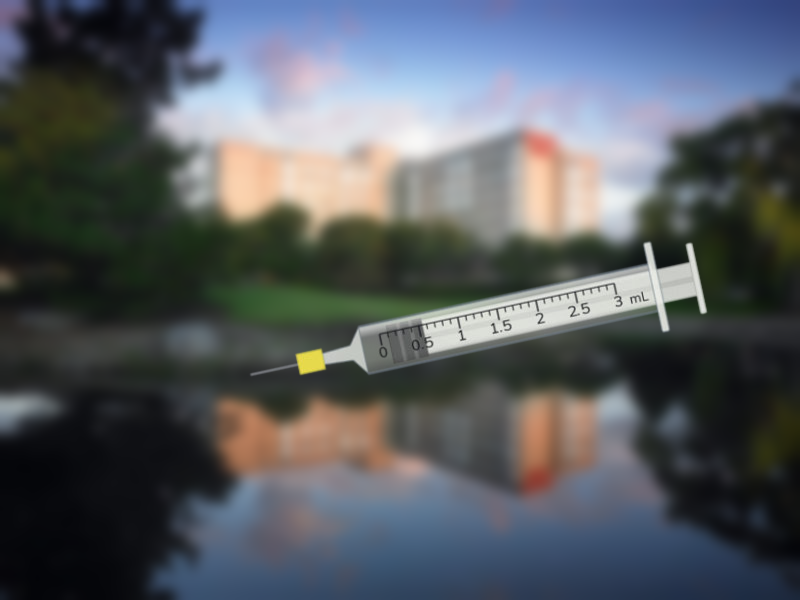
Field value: 0.1mL
